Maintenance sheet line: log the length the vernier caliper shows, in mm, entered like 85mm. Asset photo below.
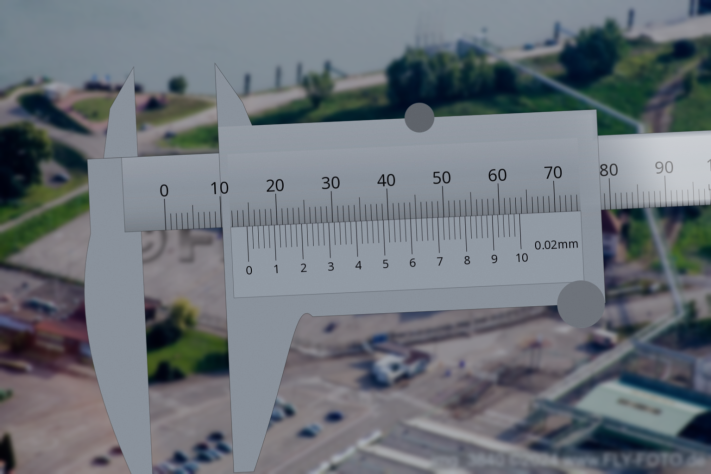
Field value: 14.6mm
